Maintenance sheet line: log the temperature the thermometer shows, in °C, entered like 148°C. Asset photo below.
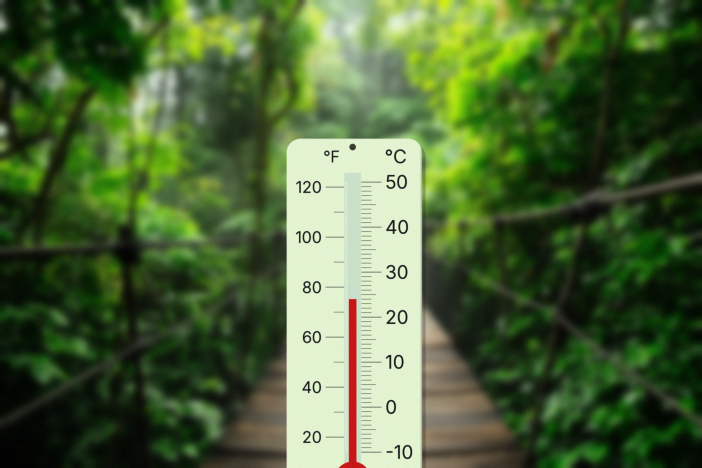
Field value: 24°C
